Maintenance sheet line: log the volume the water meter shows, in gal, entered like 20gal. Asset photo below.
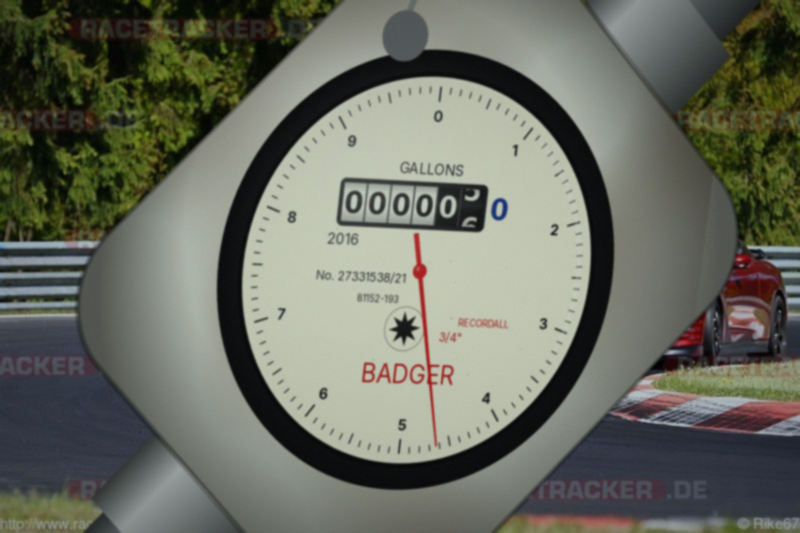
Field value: 54.6gal
